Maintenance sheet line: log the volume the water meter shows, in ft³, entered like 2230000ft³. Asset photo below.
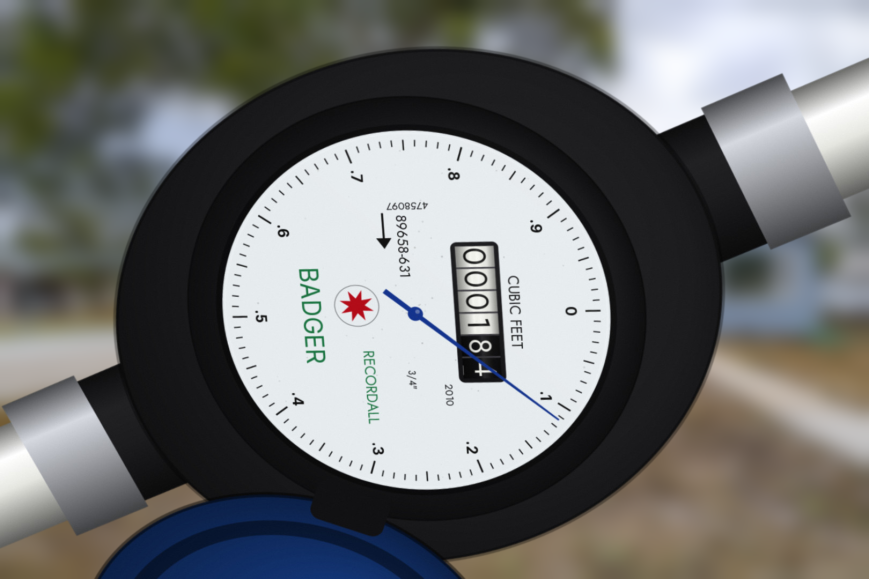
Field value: 184.11ft³
